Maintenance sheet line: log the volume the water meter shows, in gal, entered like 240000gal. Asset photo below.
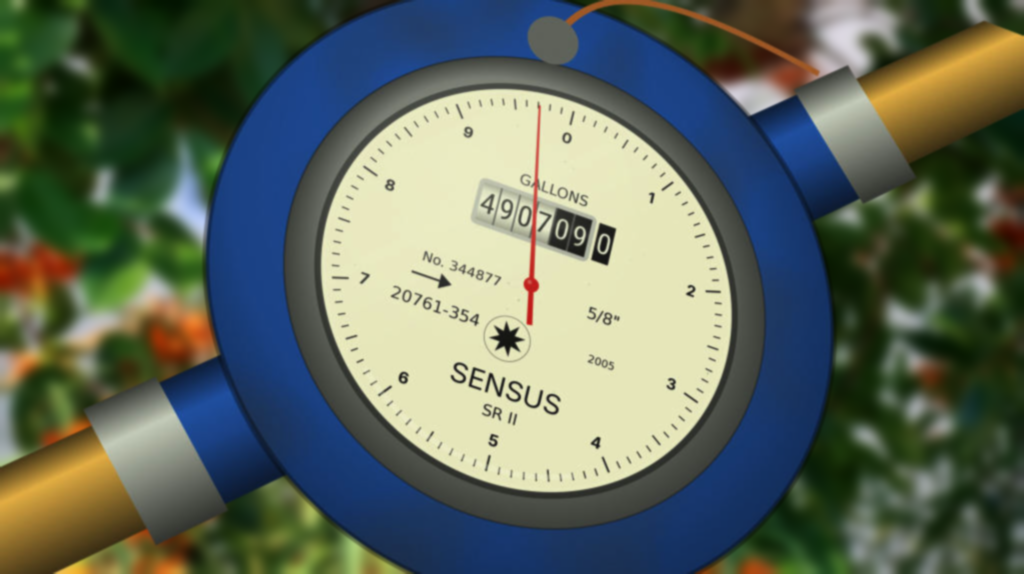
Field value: 4907089.7gal
